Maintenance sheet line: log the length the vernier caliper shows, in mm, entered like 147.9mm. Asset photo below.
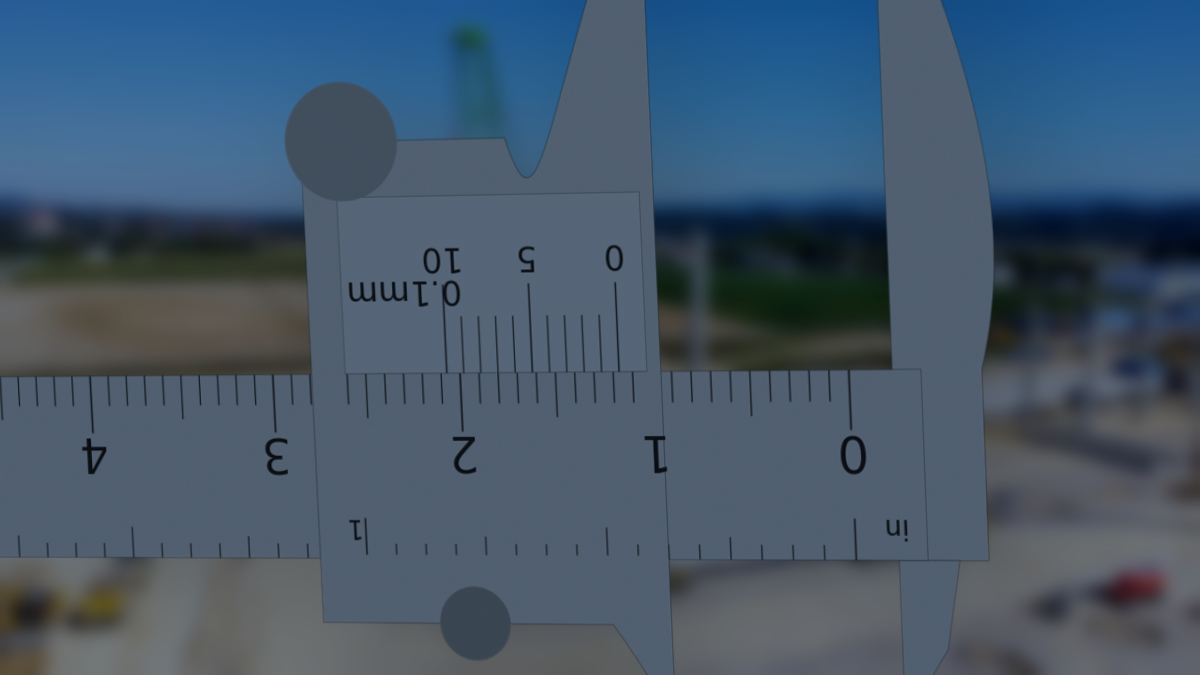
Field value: 11.7mm
